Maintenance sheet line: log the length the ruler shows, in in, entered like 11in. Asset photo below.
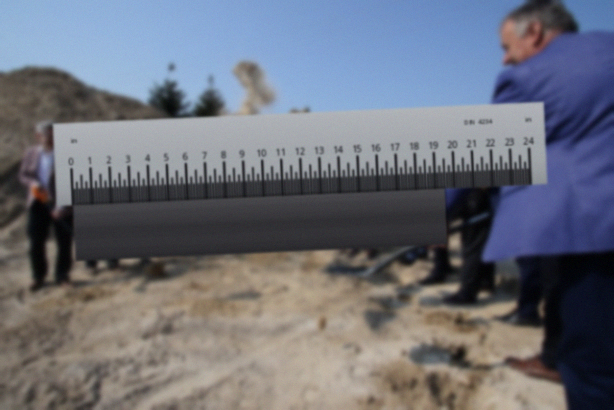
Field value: 19.5in
